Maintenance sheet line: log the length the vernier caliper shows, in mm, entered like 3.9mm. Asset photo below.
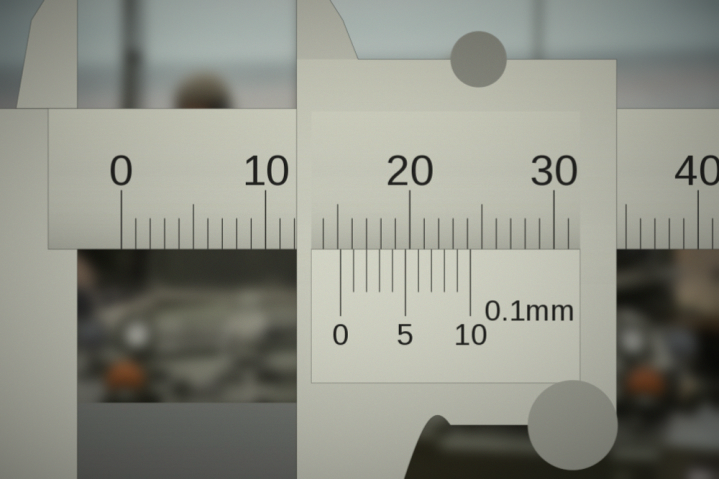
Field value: 15.2mm
